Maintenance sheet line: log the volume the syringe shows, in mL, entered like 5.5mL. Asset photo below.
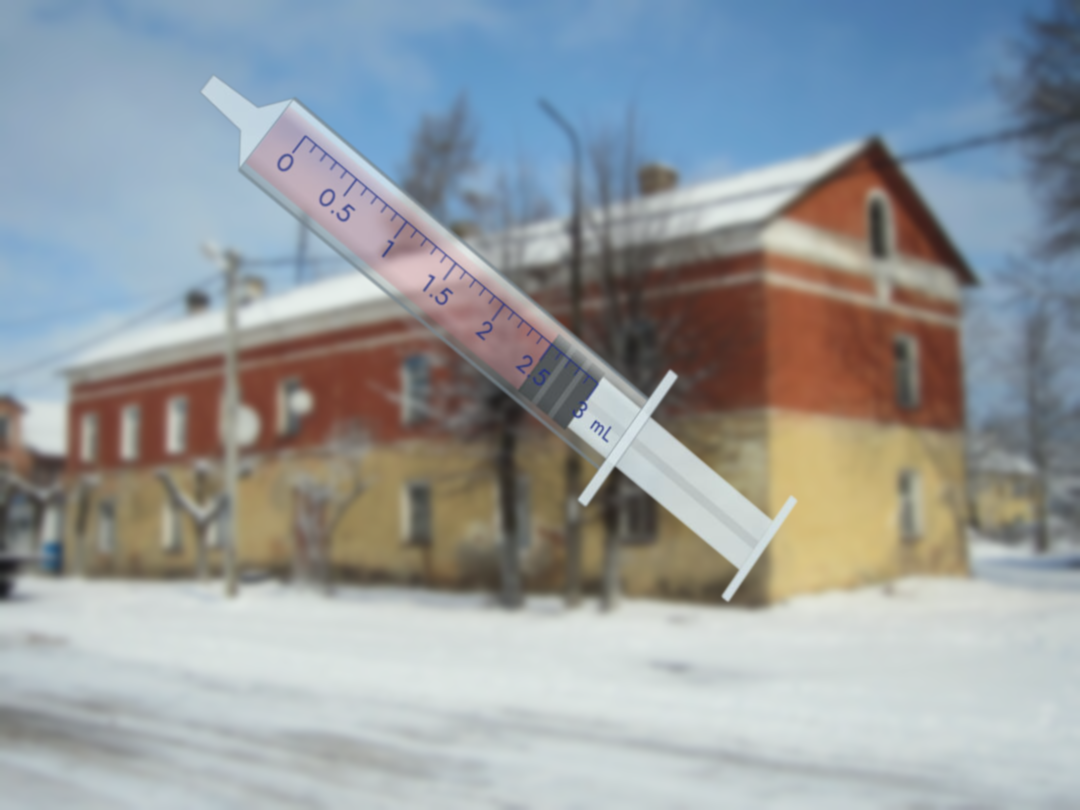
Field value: 2.5mL
